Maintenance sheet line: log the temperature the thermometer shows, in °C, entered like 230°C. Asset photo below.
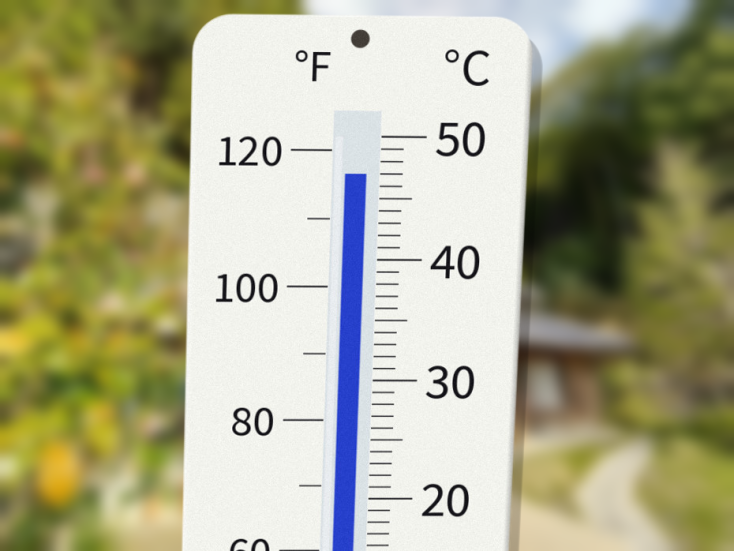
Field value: 47°C
